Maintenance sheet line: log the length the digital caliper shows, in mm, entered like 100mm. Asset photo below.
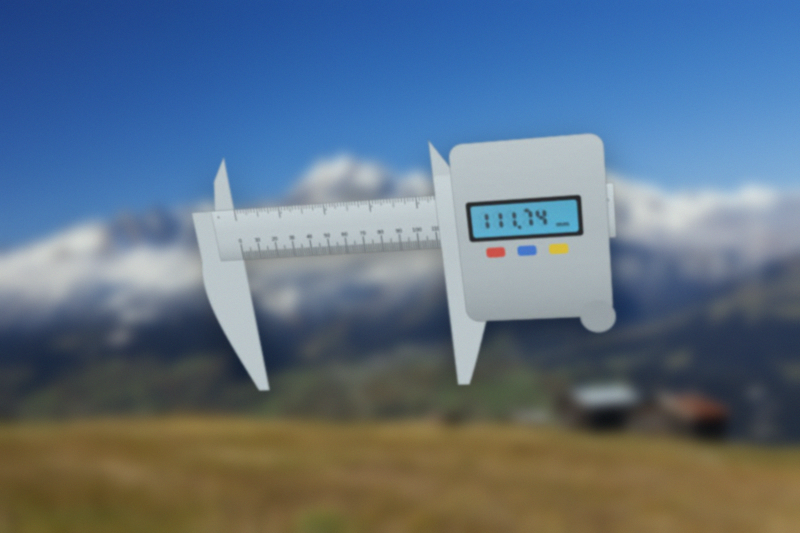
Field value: 111.74mm
